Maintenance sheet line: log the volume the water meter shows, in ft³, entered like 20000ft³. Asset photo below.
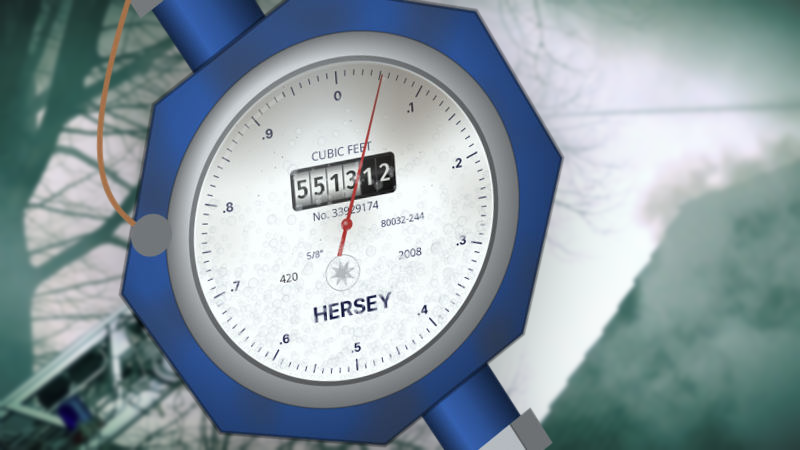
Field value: 551312.05ft³
